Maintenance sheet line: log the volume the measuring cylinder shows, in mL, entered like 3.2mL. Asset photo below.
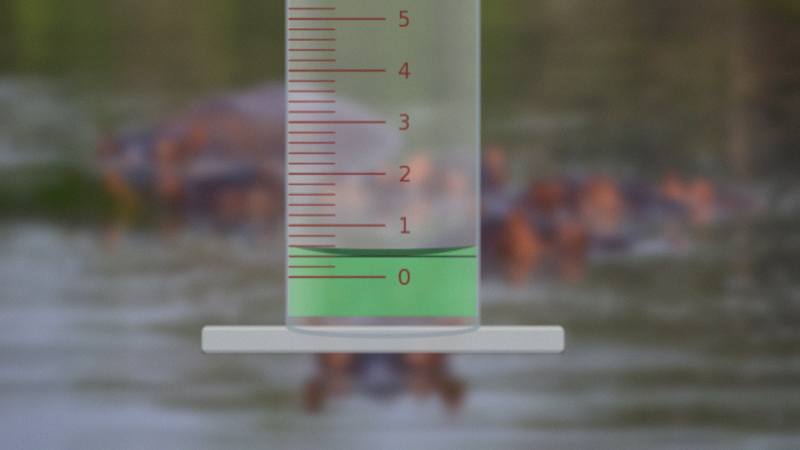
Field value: 0.4mL
